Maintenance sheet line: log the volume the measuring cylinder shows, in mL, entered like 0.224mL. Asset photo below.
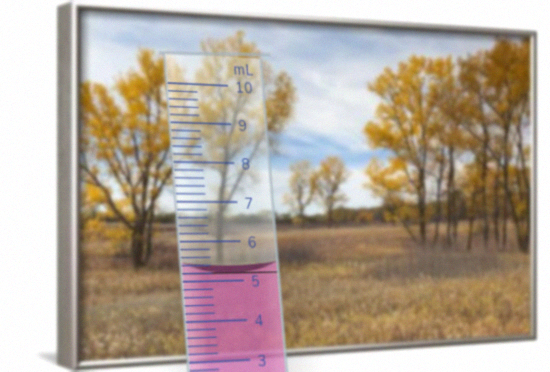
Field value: 5.2mL
